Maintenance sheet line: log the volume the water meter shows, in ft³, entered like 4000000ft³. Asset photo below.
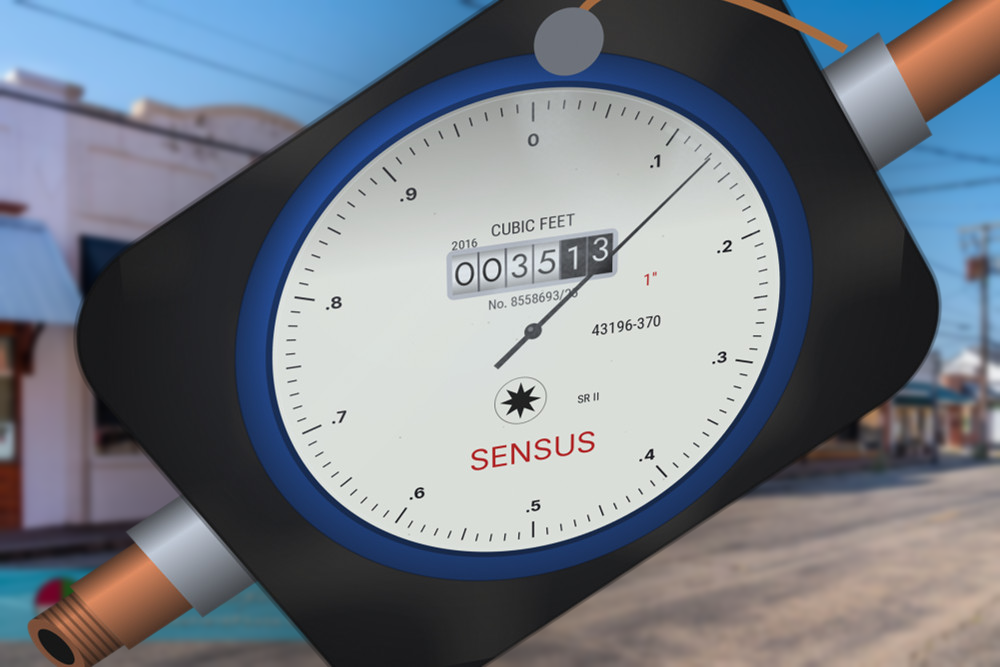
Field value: 3513.13ft³
